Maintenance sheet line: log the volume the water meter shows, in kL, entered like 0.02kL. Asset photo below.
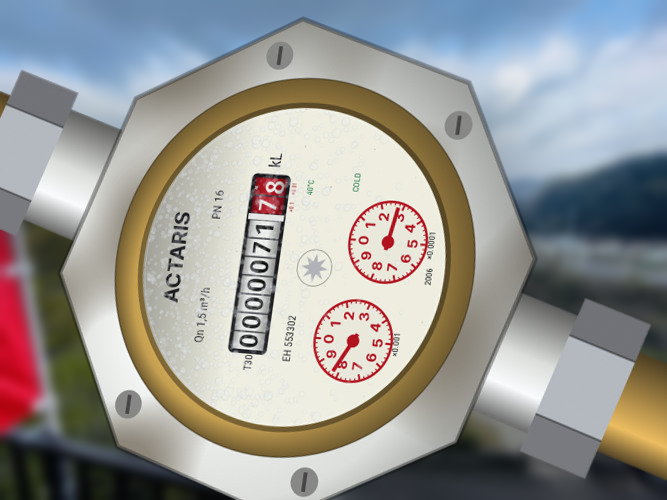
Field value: 71.7782kL
